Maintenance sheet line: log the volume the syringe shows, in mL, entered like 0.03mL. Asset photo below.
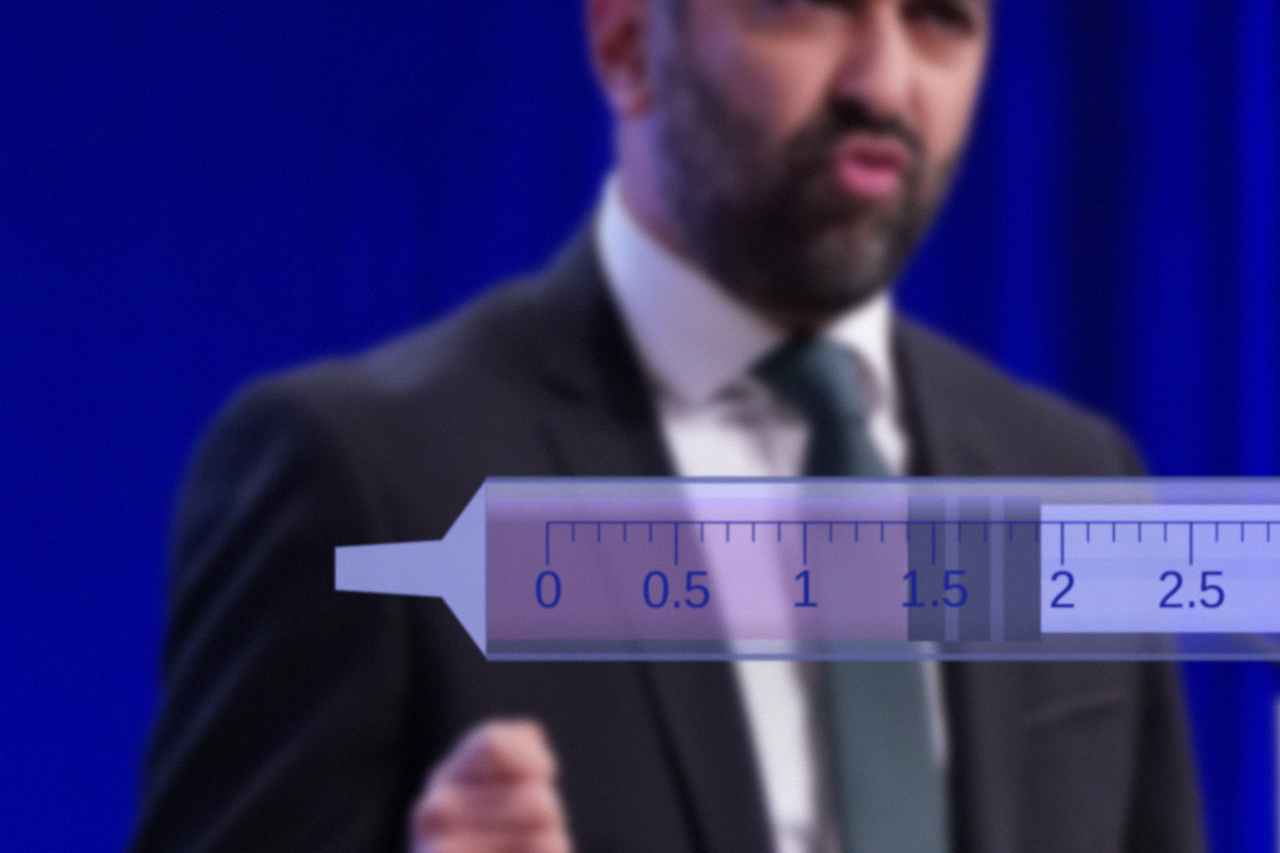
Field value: 1.4mL
